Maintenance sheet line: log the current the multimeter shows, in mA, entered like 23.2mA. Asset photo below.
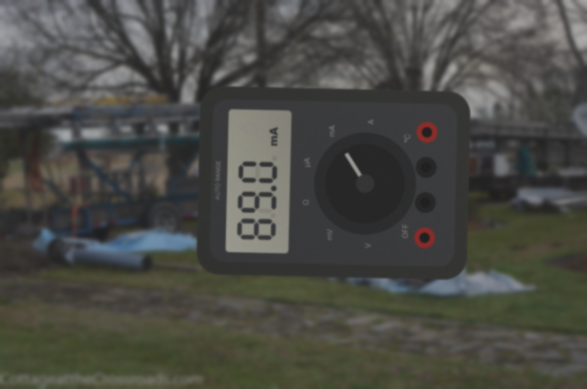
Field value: 89.0mA
